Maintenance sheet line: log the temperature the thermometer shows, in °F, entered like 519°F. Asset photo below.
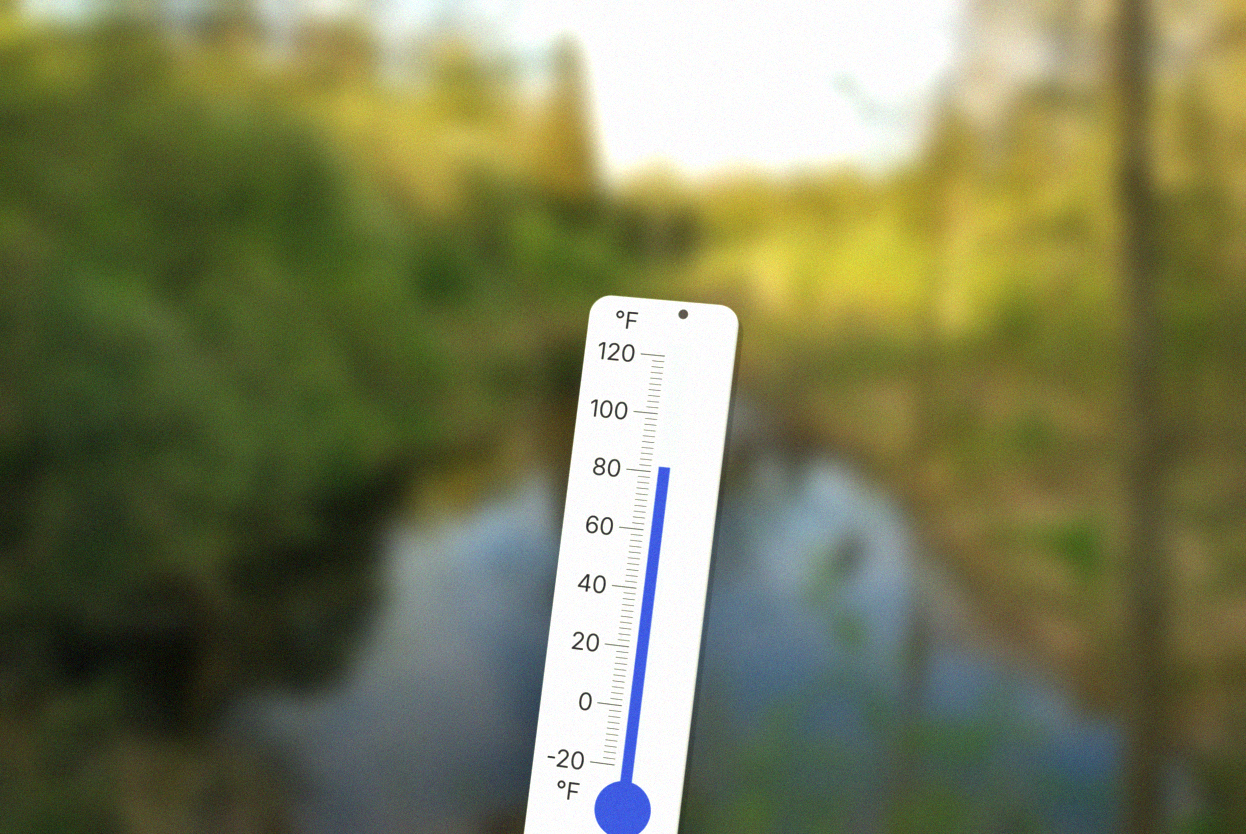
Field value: 82°F
